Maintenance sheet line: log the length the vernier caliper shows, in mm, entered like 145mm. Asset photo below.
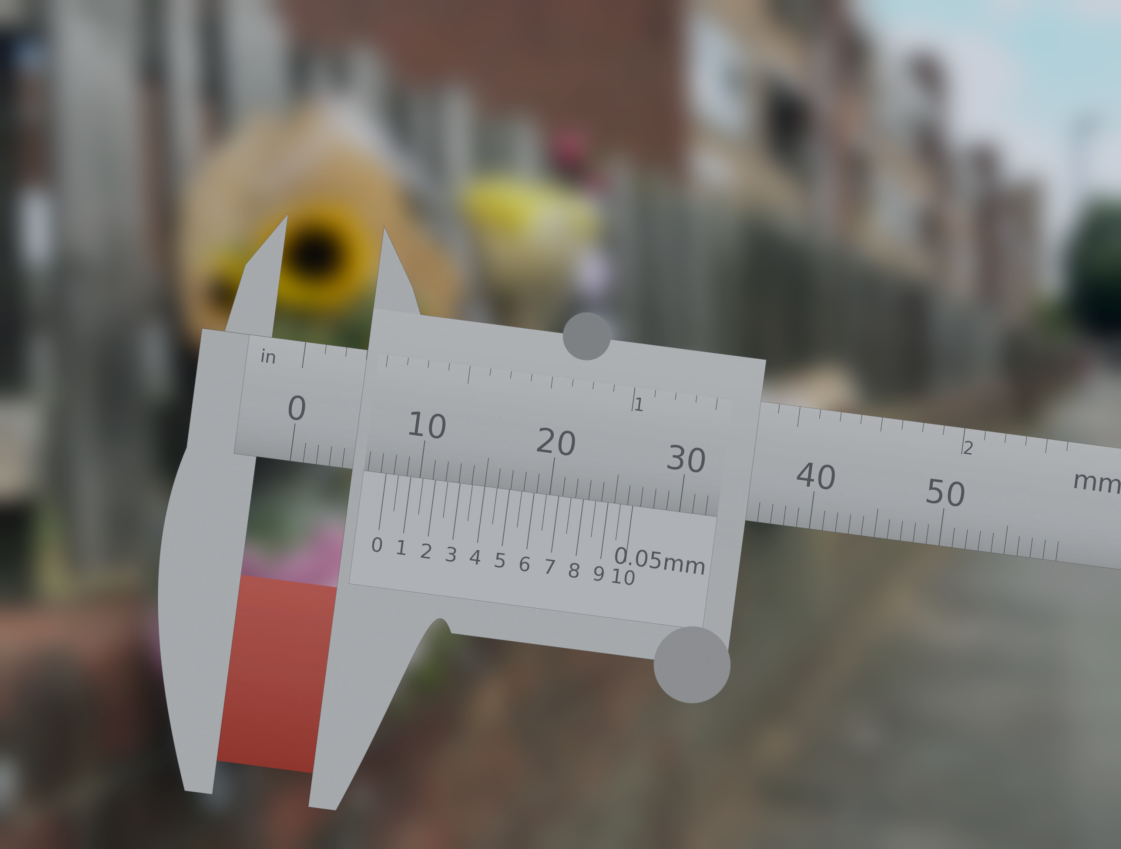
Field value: 7.4mm
